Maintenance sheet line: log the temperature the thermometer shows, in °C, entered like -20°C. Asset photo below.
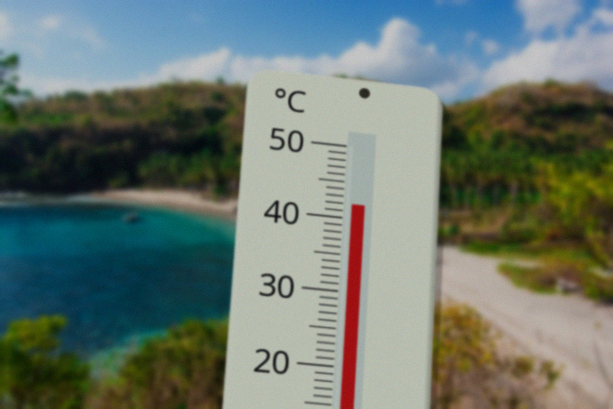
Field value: 42°C
